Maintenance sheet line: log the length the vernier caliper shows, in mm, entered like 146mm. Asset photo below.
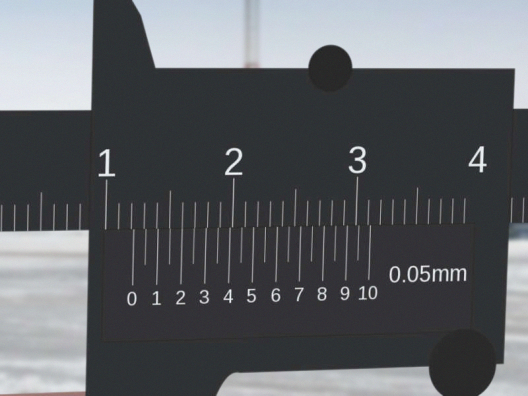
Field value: 12.2mm
